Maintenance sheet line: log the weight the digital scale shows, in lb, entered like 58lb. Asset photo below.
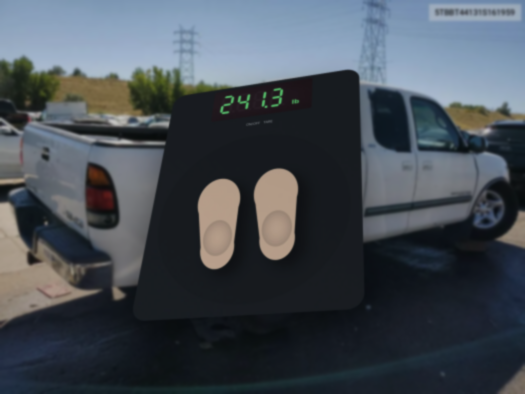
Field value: 241.3lb
